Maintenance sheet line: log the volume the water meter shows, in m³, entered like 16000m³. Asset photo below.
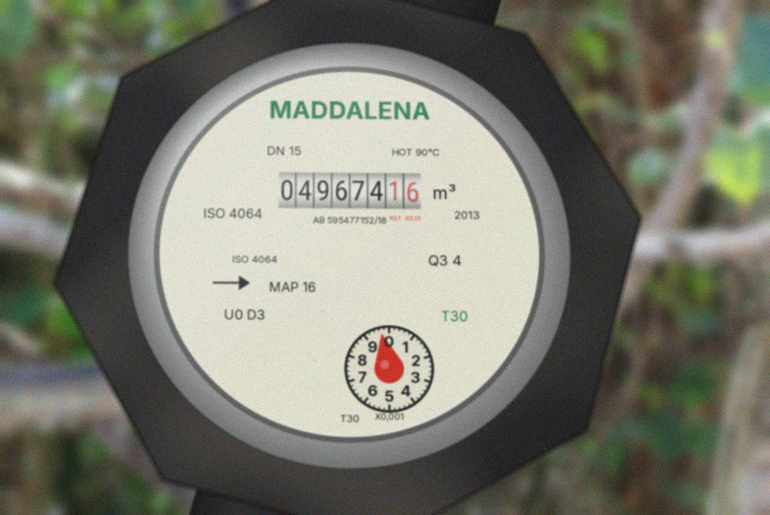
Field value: 49674.159m³
